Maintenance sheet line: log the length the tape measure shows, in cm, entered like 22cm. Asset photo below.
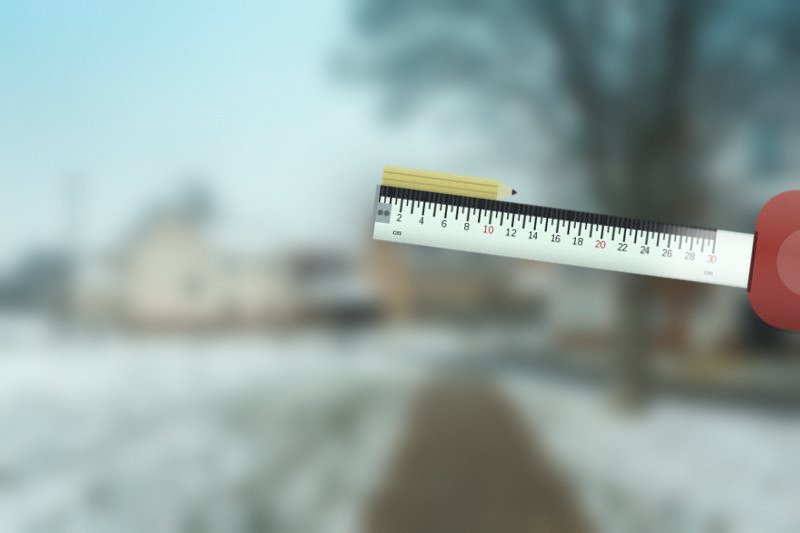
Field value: 12cm
